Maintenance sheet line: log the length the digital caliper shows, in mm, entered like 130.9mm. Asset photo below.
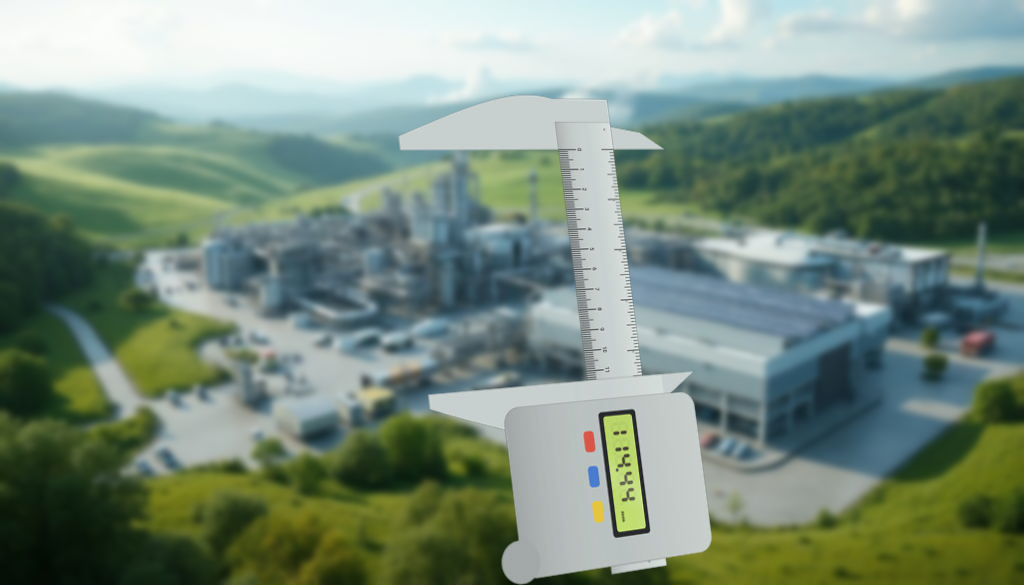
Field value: 114.44mm
